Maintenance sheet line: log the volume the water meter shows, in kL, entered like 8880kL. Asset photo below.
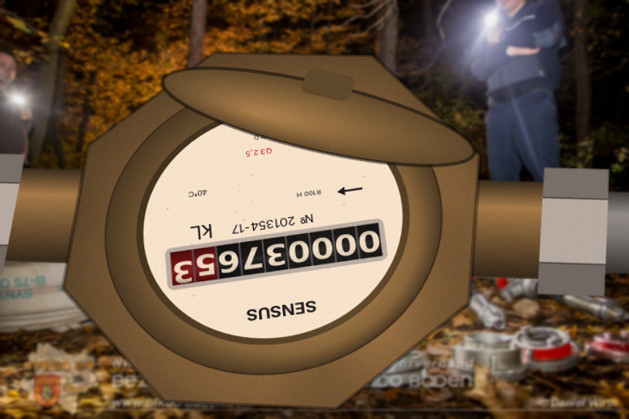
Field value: 376.53kL
